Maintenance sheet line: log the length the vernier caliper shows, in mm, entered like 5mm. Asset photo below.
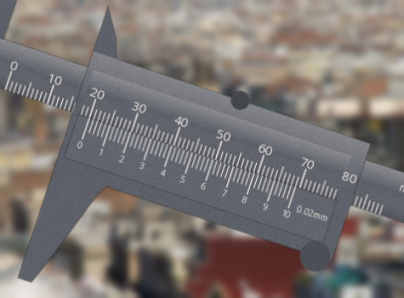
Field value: 20.0mm
